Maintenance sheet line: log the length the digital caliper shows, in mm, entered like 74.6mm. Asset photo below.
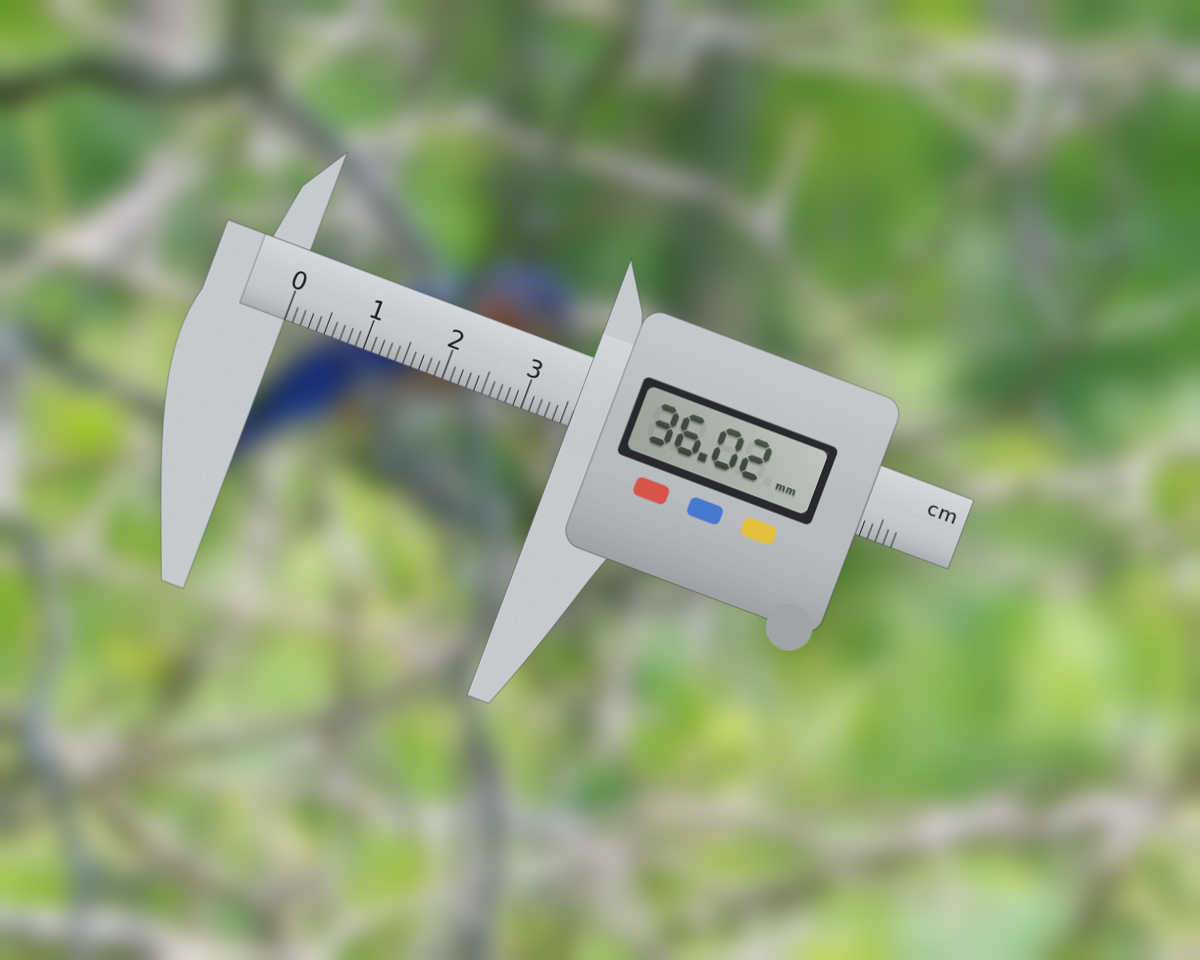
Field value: 36.02mm
